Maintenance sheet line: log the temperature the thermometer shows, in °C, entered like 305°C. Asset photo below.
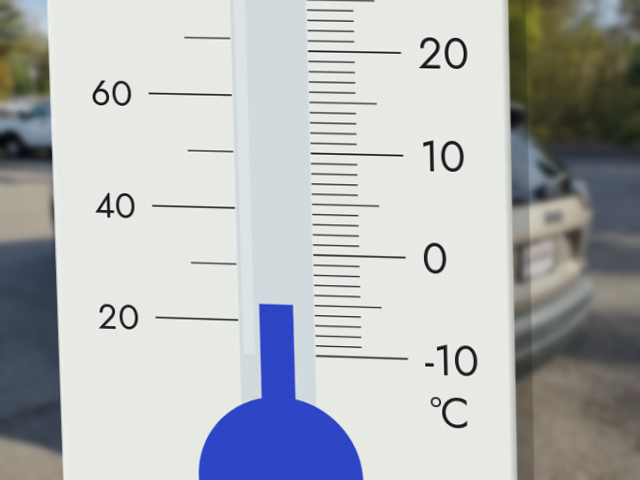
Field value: -5°C
